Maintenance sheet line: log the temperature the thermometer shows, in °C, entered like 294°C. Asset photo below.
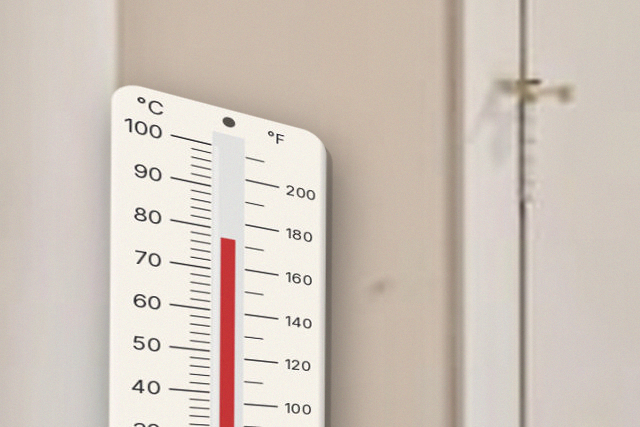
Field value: 78°C
